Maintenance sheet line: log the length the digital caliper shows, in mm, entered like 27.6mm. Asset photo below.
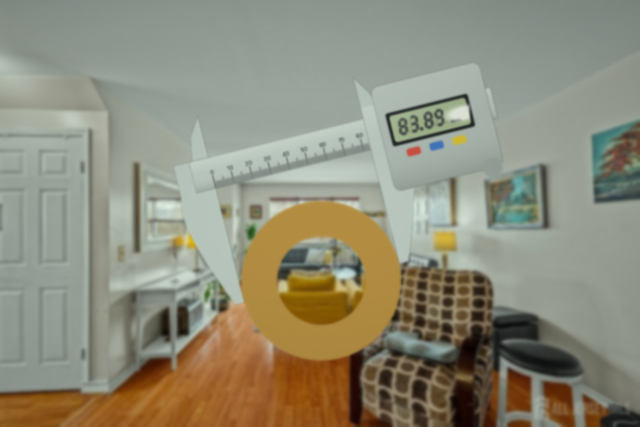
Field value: 83.89mm
